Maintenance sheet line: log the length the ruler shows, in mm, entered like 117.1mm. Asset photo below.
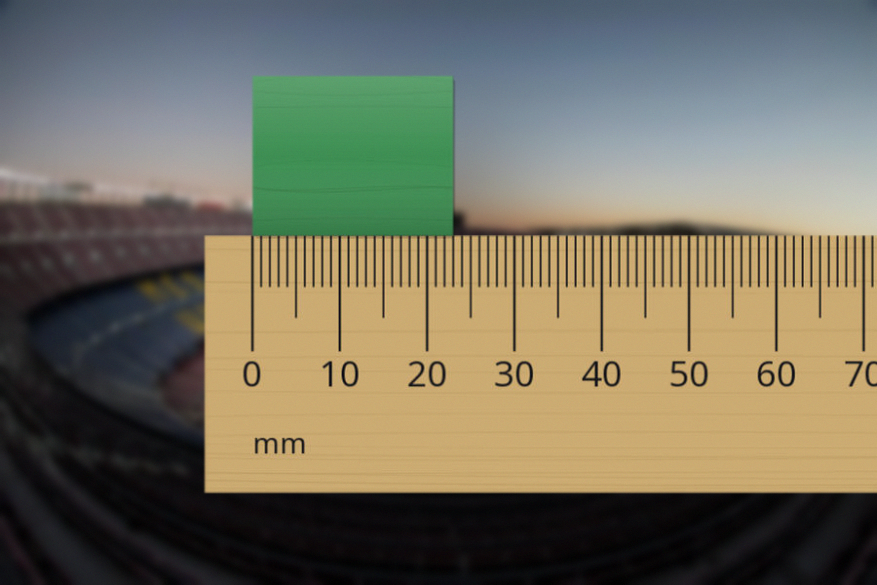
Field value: 23mm
